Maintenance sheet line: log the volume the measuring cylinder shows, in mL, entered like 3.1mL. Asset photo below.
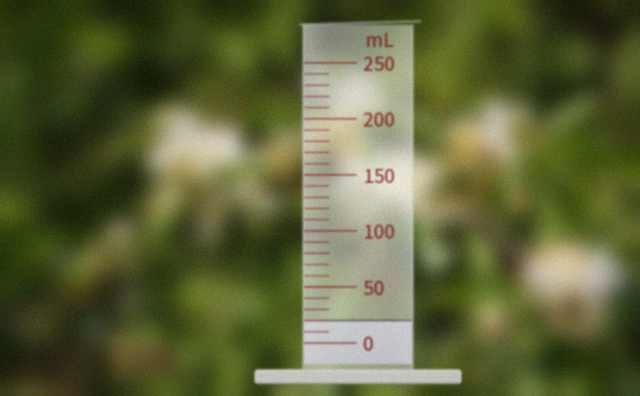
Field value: 20mL
